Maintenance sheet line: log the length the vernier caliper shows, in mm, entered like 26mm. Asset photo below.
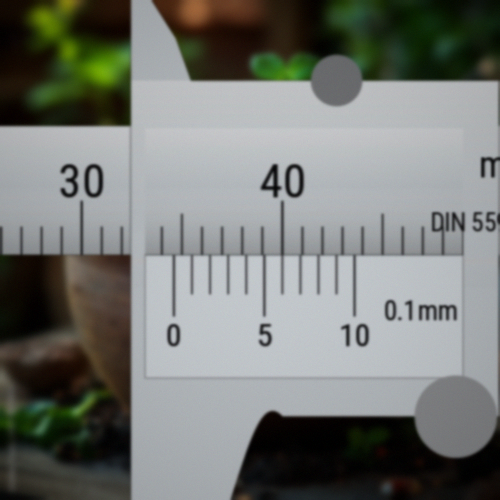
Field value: 34.6mm
